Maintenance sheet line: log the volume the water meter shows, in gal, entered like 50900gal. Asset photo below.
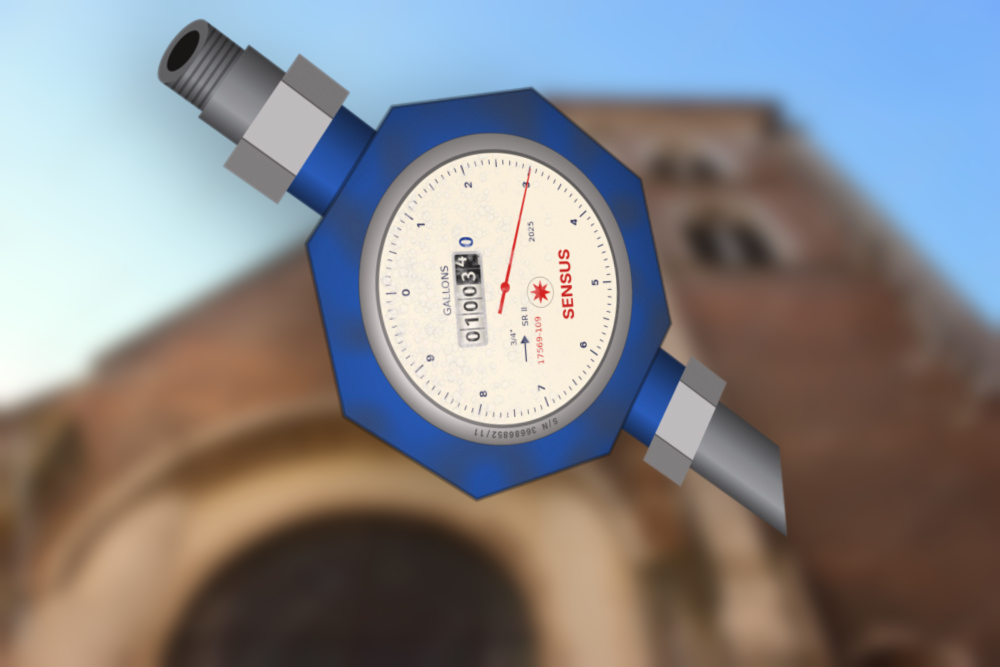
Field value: 100343.0gal
